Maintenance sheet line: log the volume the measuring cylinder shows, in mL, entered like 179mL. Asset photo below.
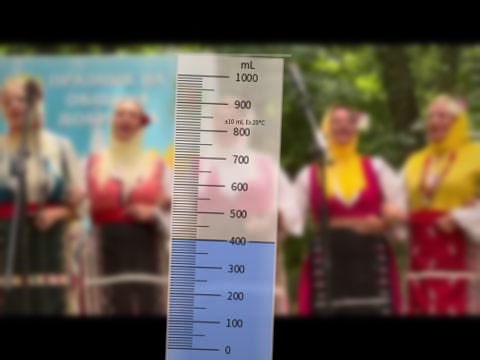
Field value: 400mL
